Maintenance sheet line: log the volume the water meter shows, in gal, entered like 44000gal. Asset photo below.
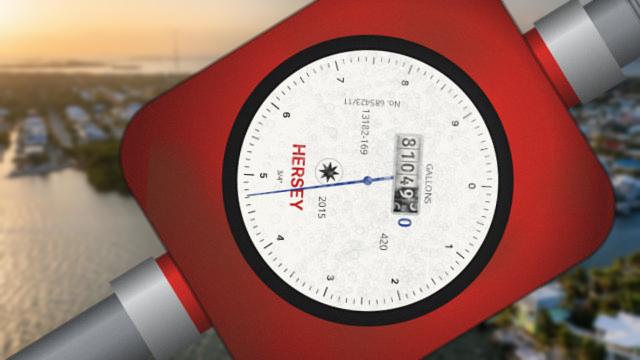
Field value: 8104954.7gal
